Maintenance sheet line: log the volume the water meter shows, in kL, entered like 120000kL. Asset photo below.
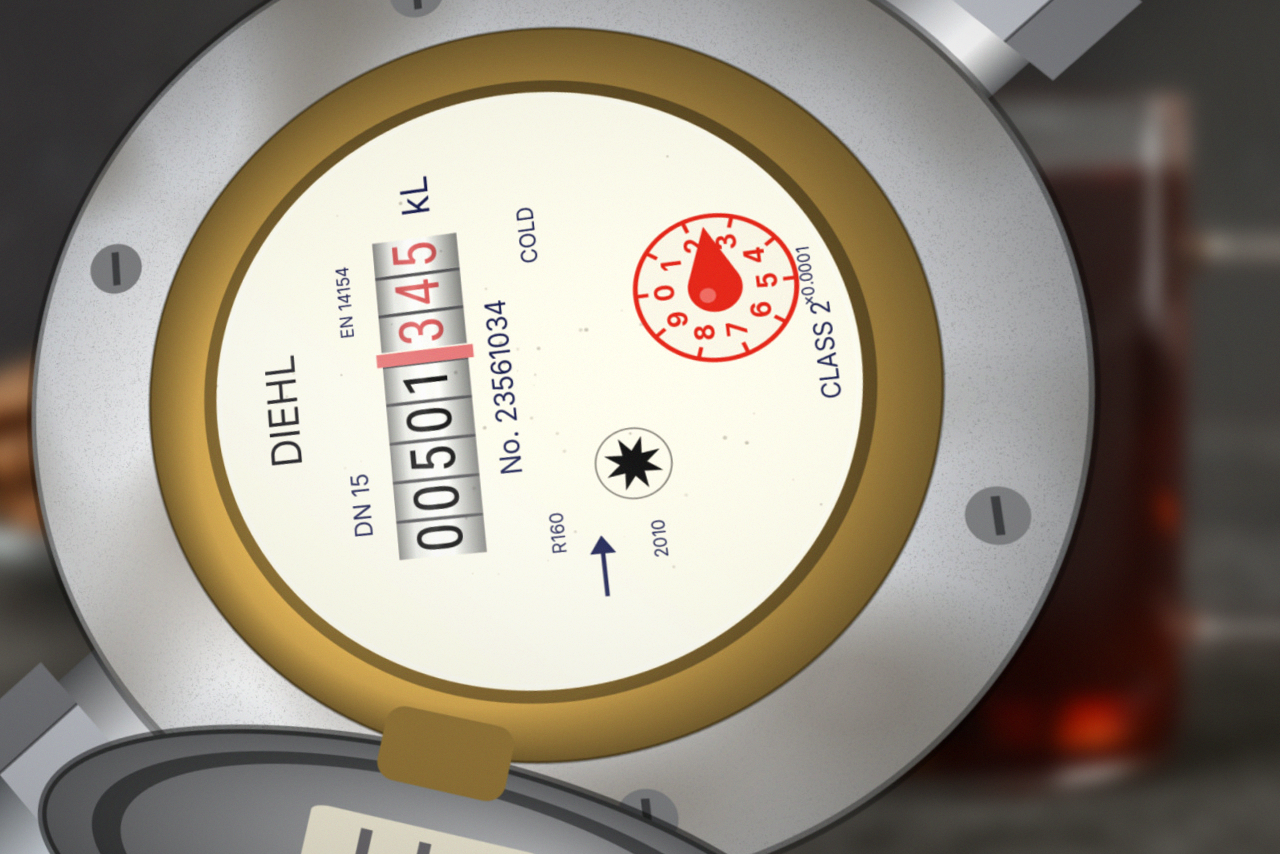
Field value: 501.3452kL
